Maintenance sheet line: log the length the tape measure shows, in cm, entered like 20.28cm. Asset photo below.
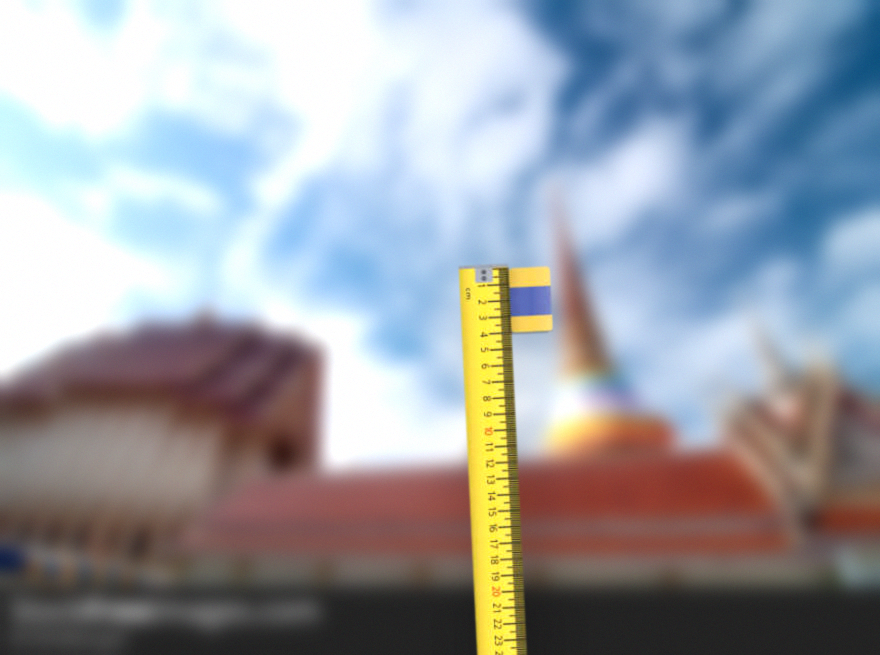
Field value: 4cm
